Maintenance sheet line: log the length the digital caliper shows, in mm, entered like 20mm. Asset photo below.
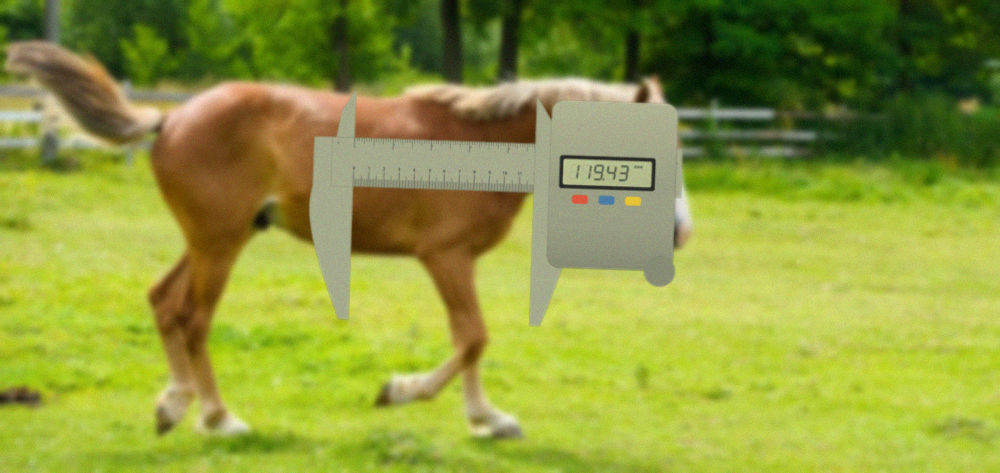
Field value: 119.43mm
